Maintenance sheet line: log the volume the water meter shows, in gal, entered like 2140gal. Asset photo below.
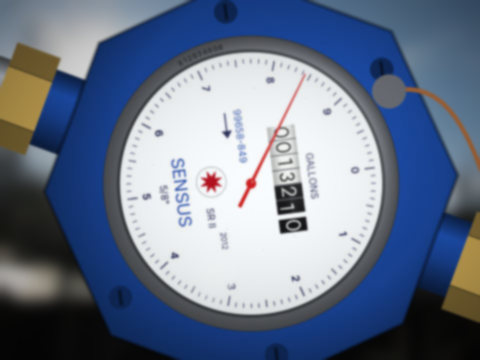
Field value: 13208.4gal
